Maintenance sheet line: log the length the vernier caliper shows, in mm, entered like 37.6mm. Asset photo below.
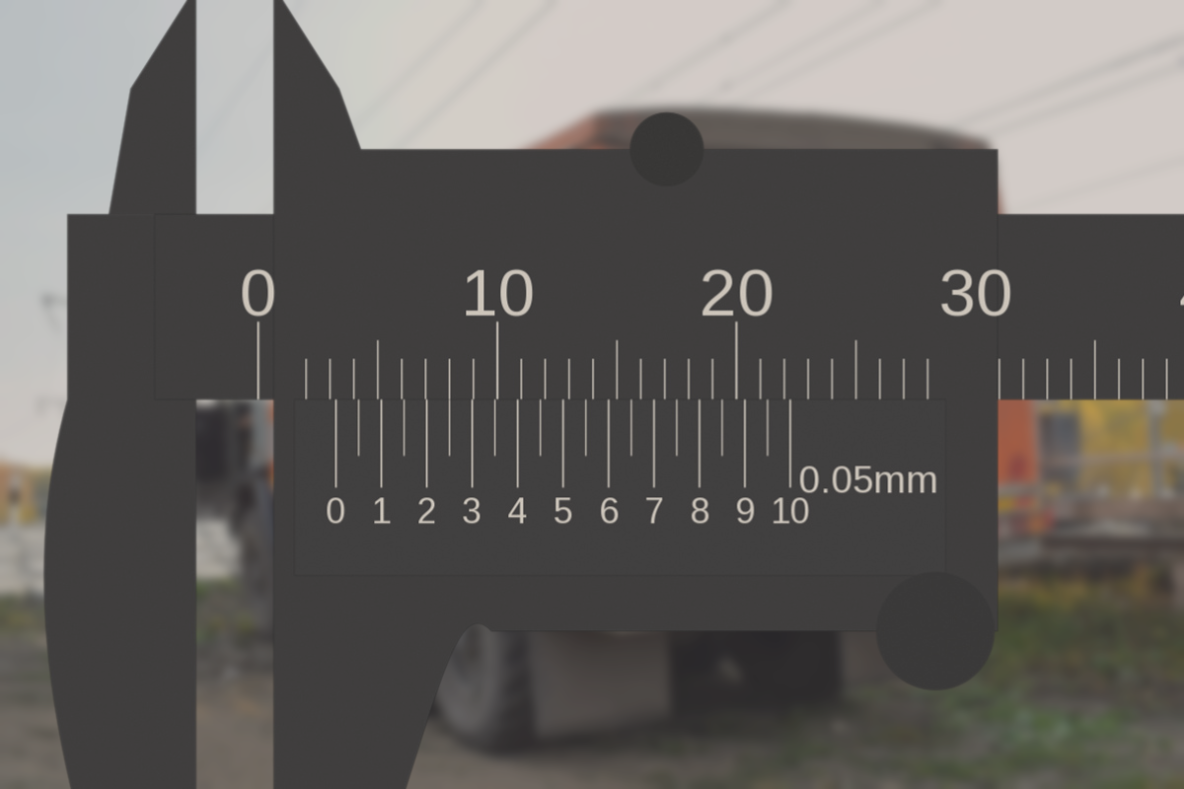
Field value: 3.25mm
